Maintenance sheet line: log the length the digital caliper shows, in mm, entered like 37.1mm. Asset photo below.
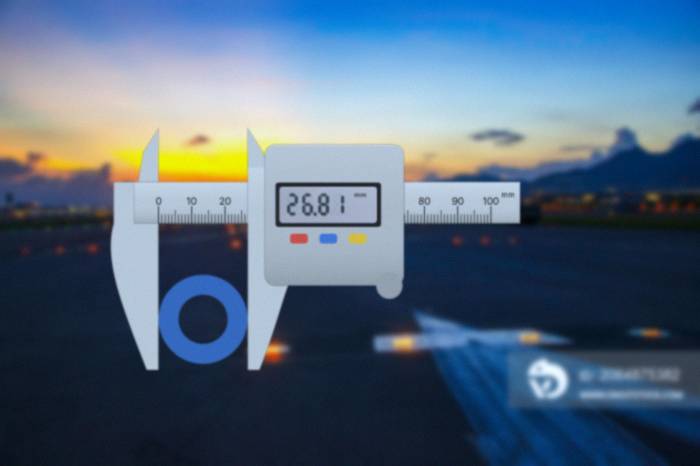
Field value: 26.81mm
